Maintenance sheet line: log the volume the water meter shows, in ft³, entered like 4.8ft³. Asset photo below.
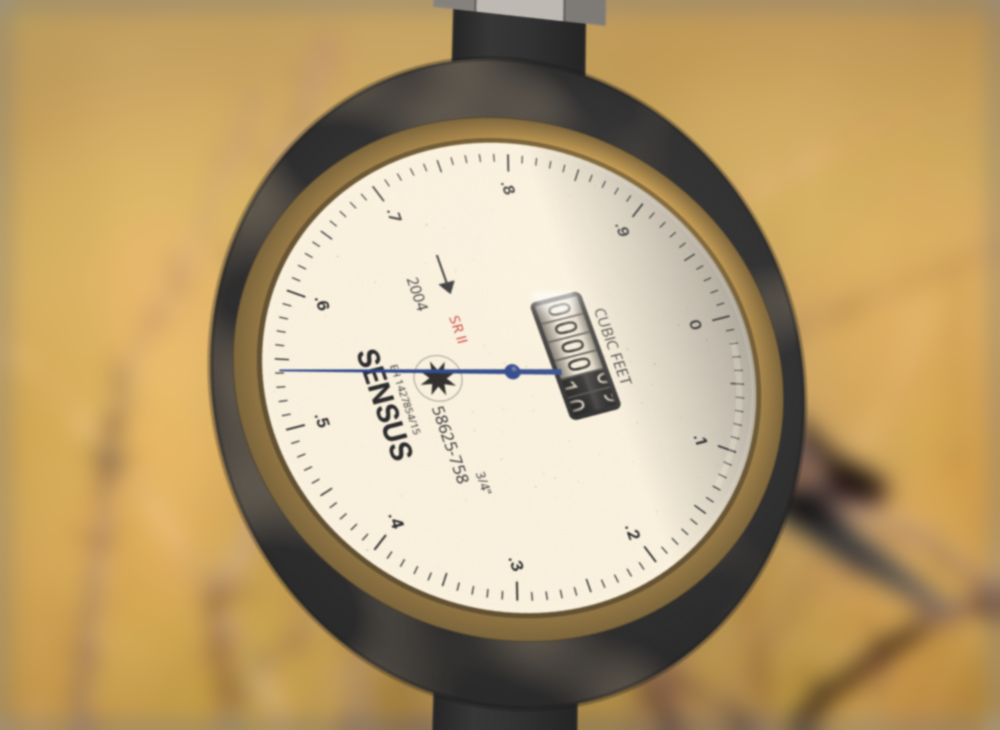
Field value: 9.54ft³
